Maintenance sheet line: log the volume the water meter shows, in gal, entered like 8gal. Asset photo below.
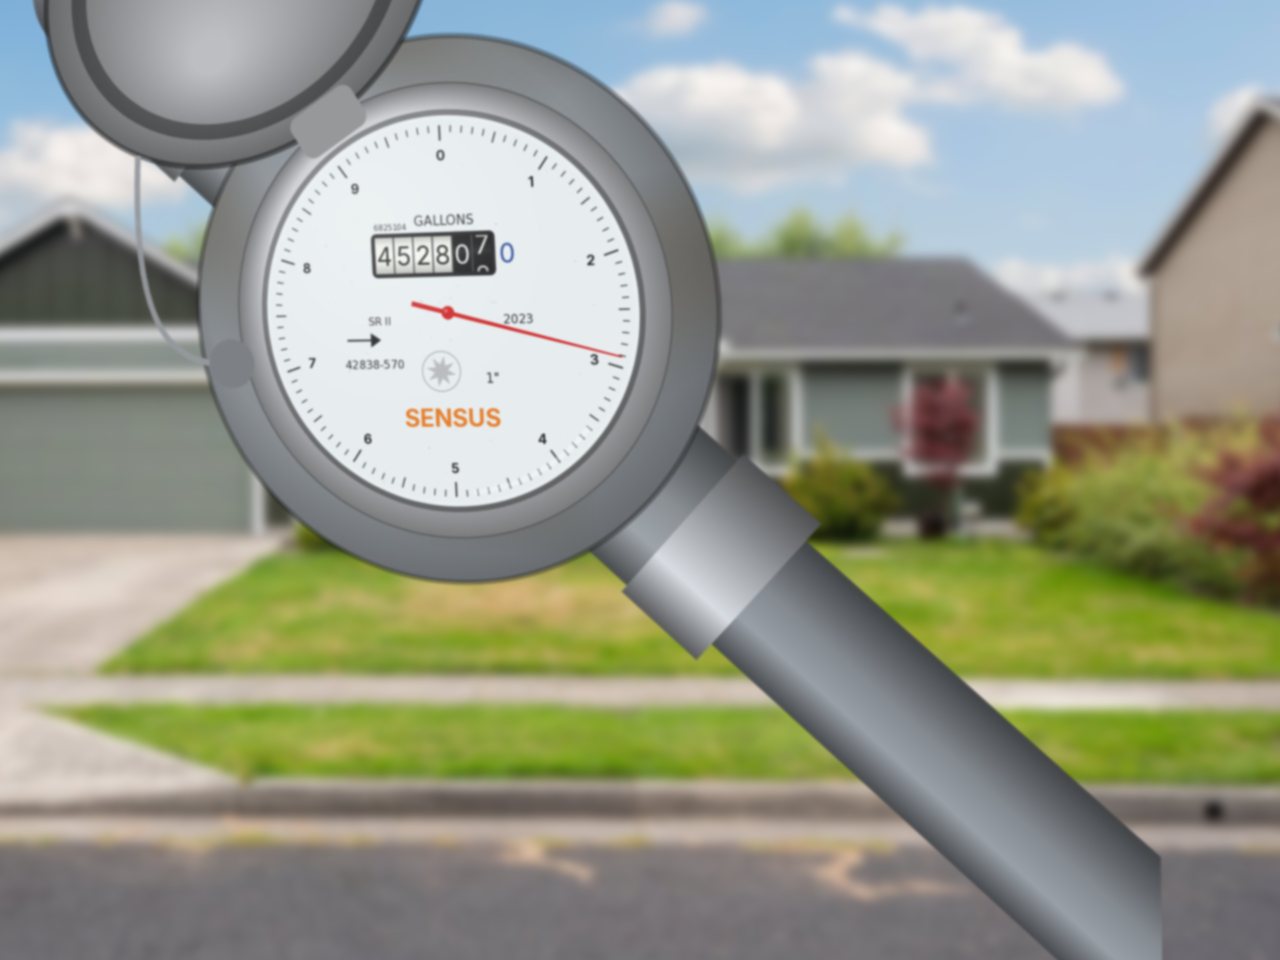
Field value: 4528072.9gal
